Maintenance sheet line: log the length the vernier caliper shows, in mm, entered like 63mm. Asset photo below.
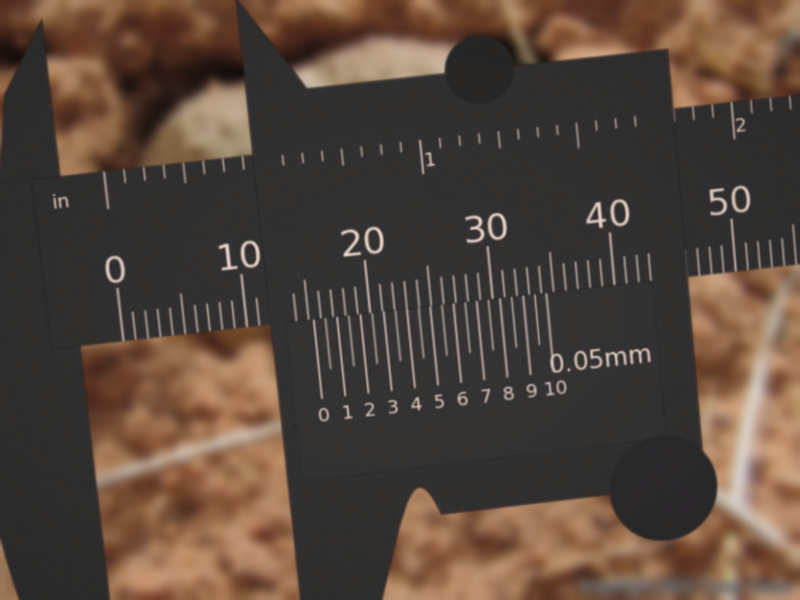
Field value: 15.4mm
